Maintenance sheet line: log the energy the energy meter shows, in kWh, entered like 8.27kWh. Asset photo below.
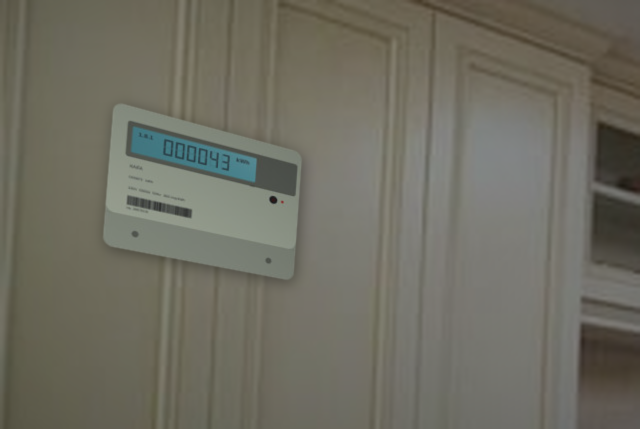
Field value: 43kWh
